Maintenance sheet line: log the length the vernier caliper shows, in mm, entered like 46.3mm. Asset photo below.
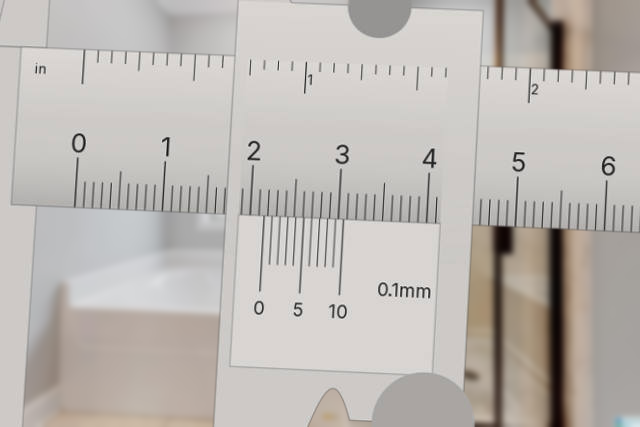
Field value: 21.6mm
